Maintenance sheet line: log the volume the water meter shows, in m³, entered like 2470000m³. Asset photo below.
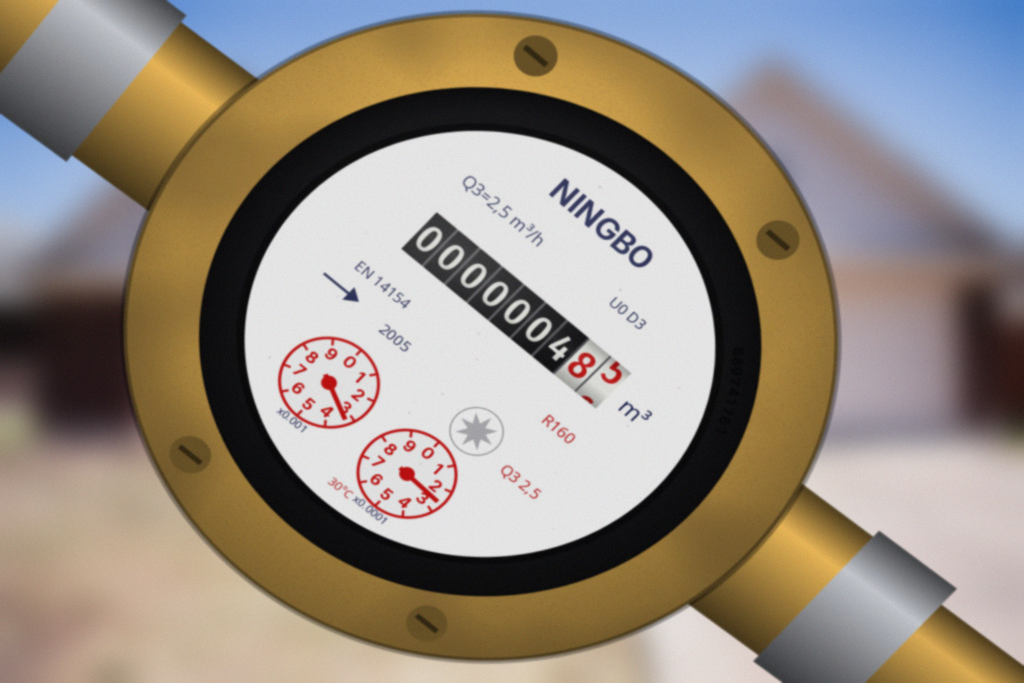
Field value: 4.8532m³
